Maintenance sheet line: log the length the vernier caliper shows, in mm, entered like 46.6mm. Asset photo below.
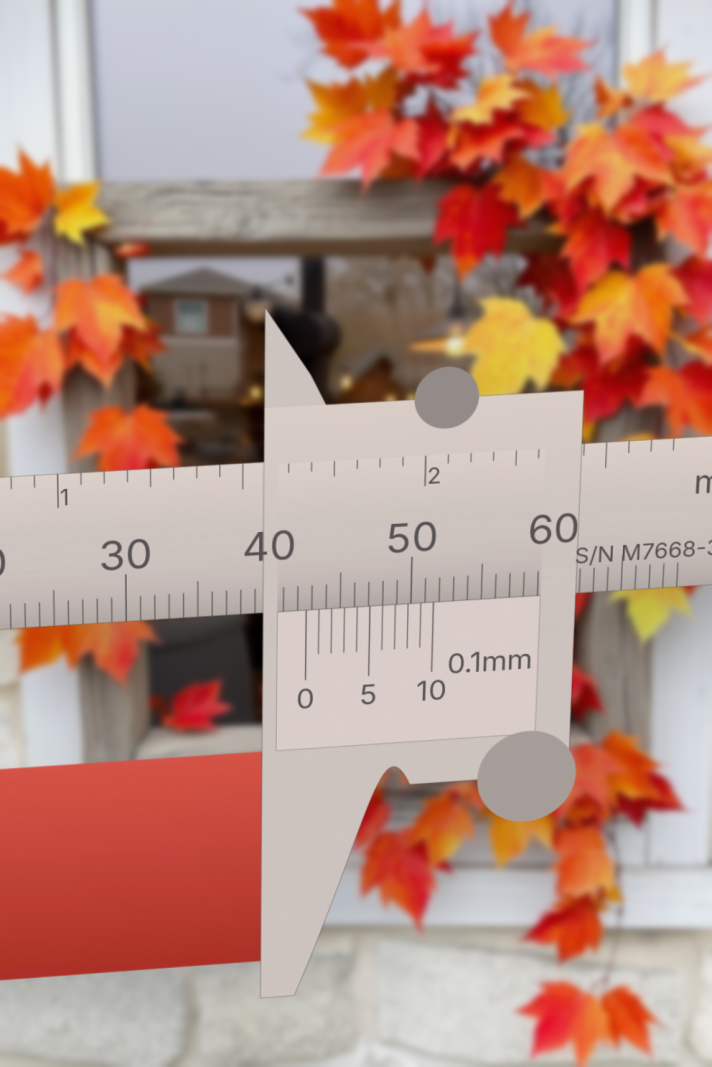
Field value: 42.6mm
